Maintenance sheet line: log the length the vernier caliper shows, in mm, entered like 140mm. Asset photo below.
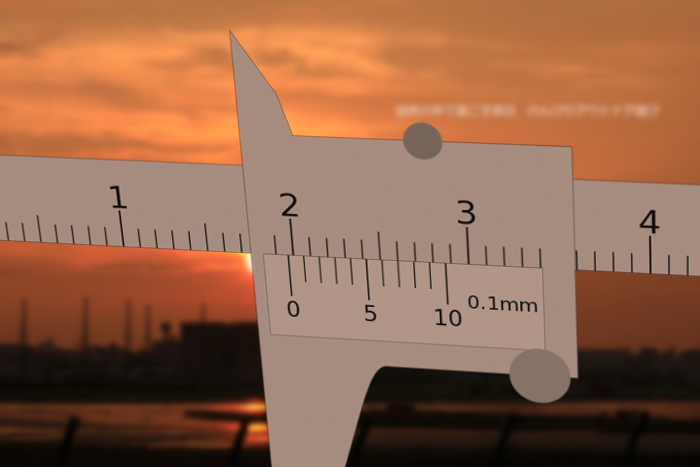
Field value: 19.7mm
